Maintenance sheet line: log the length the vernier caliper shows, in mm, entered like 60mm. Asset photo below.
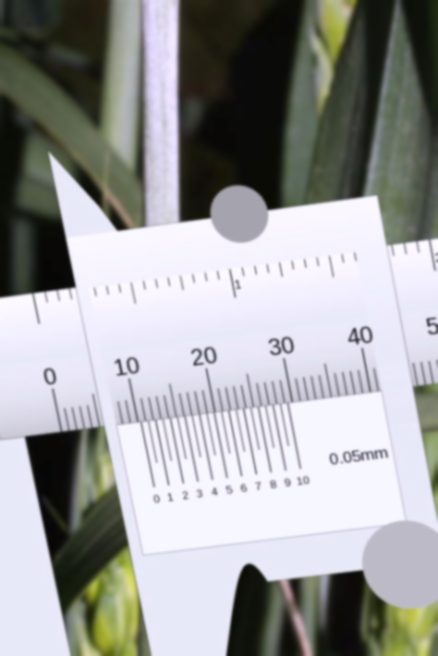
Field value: 10.4mm
